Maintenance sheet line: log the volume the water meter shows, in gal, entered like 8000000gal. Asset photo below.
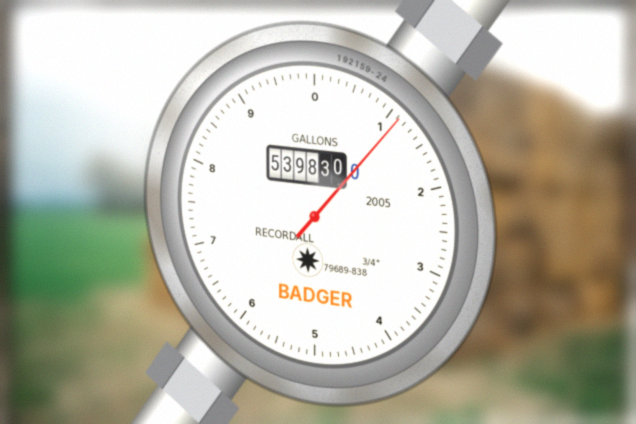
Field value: 5398301.1gal
